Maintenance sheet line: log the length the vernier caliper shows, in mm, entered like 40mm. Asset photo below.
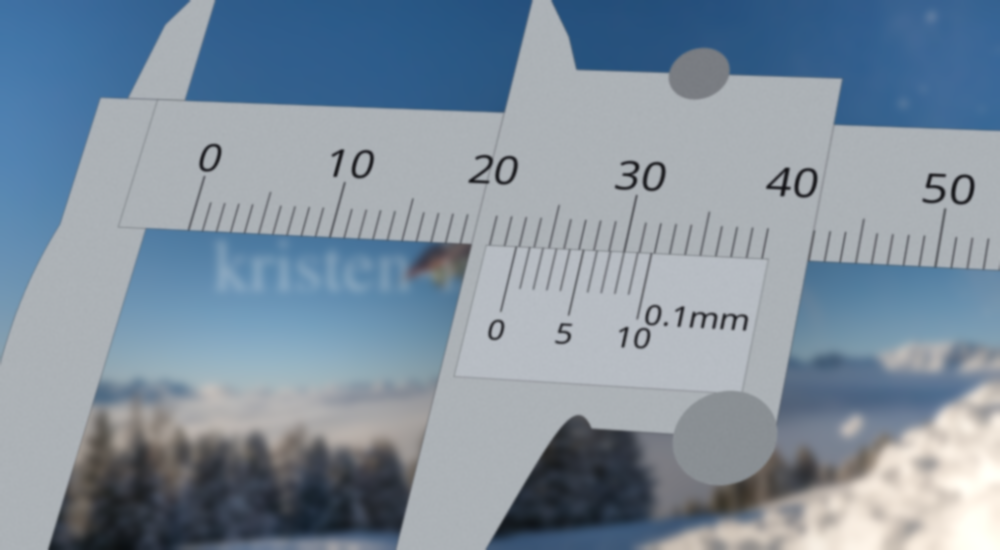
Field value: 22.8mm
